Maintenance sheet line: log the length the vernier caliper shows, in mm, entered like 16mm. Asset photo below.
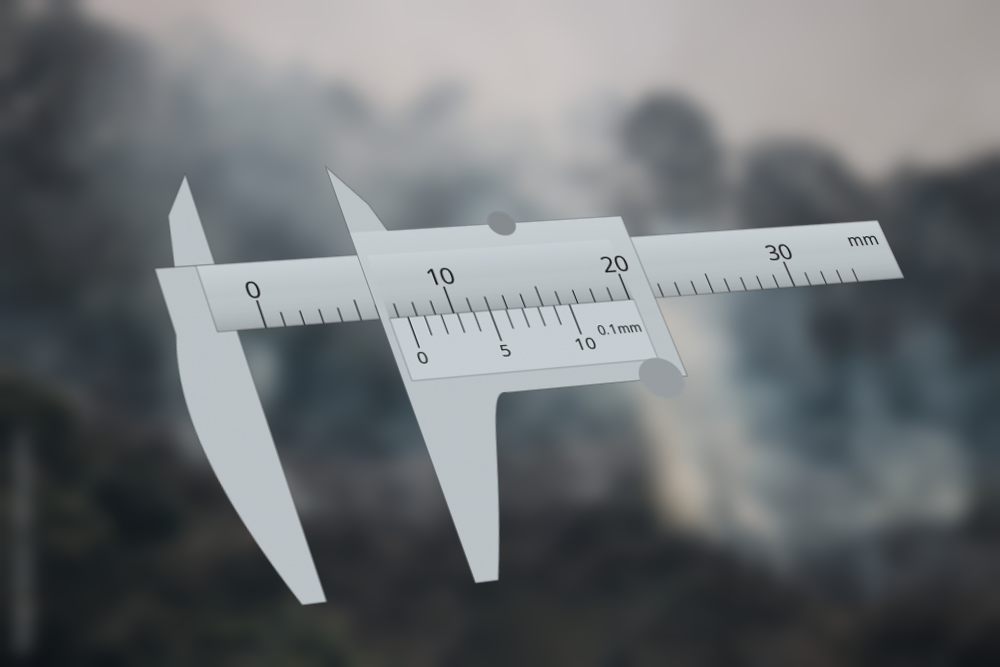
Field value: 7.5mm
